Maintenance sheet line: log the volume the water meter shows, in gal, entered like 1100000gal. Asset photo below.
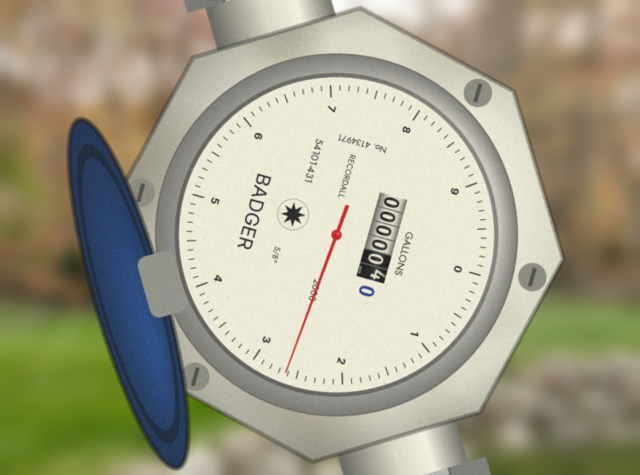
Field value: 42.6gal
